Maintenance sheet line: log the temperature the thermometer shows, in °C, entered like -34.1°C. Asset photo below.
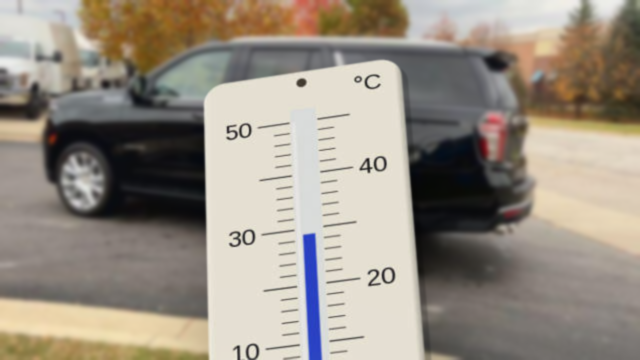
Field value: 29°C
